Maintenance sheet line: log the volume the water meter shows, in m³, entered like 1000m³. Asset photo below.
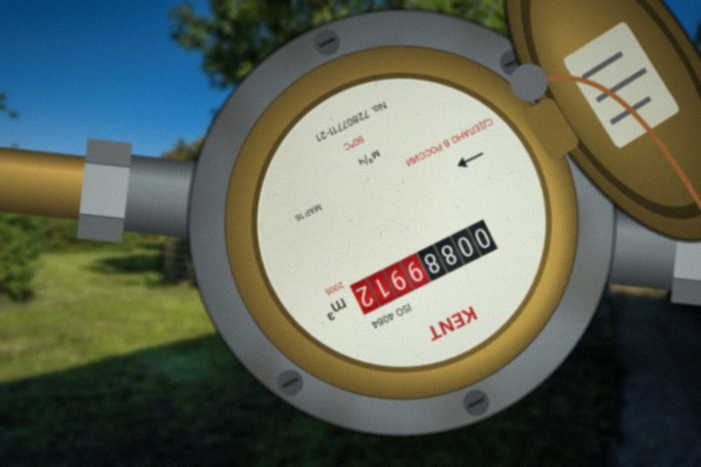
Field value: 88.9912m³
